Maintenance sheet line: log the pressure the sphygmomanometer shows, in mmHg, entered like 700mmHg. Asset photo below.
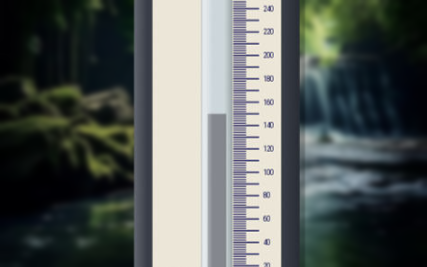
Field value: 150mmHg
